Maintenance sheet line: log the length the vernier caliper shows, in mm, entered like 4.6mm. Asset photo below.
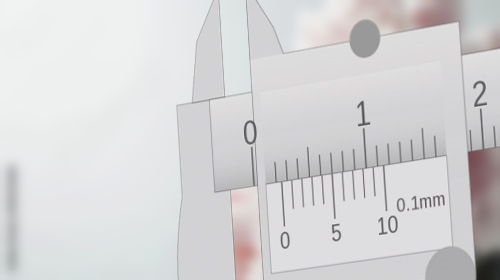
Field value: 2.5mm
